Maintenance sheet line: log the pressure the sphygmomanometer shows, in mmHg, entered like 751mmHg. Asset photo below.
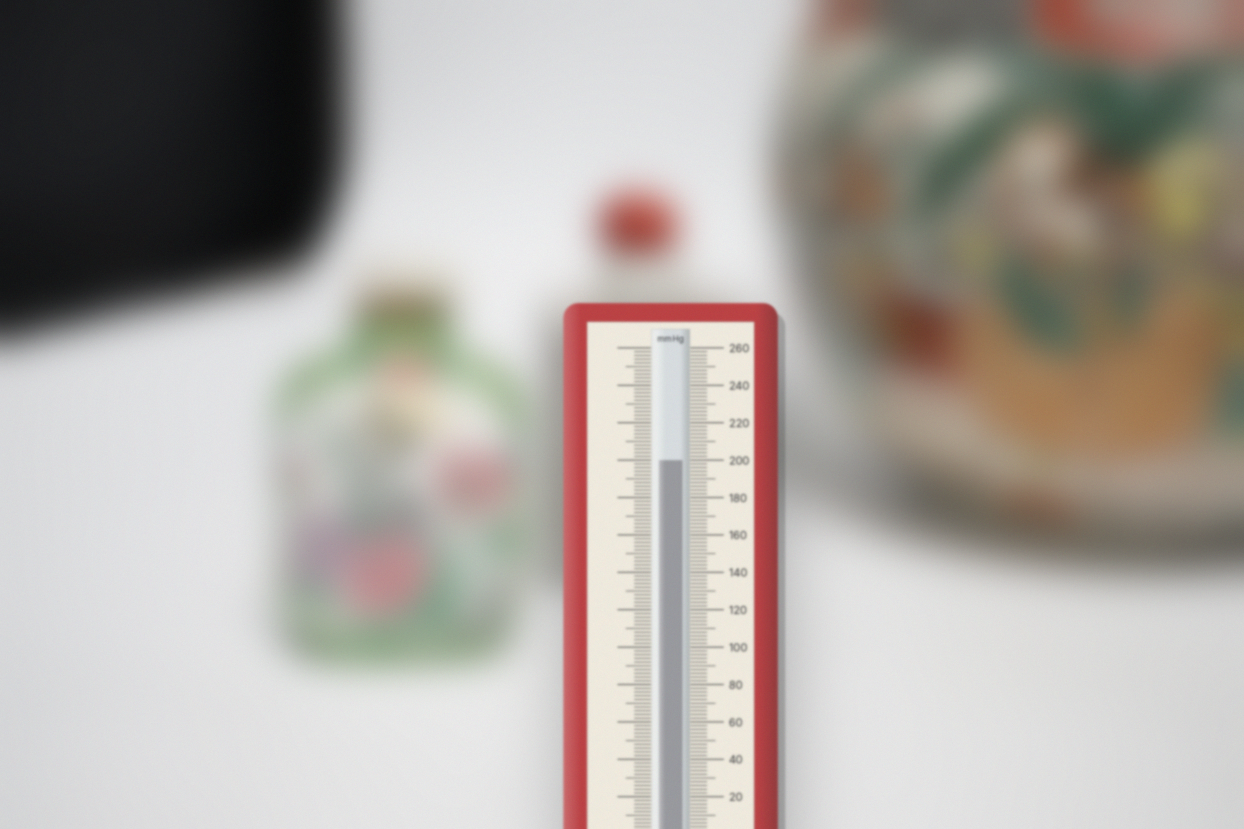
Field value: 200mmHg
